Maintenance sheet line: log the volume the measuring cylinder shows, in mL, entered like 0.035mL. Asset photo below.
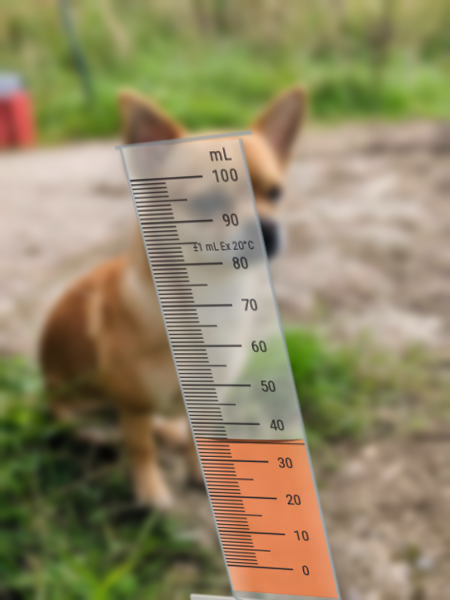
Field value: 35mL
